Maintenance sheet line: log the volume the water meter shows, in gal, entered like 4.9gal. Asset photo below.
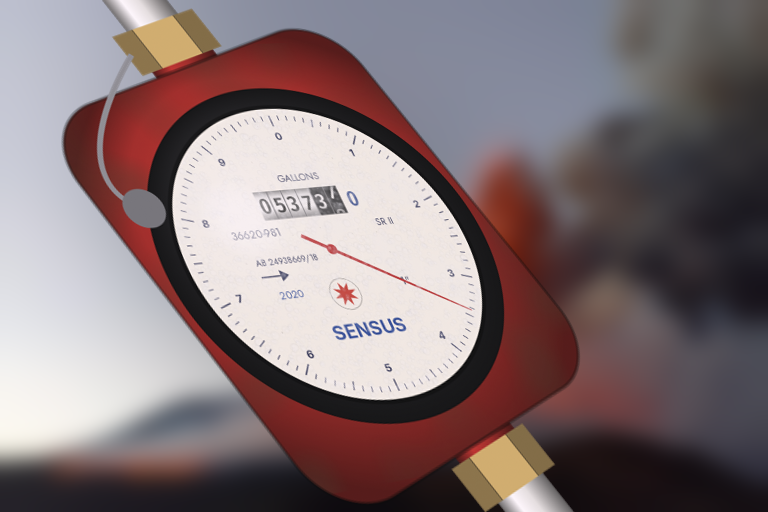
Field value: 537373.4gal
